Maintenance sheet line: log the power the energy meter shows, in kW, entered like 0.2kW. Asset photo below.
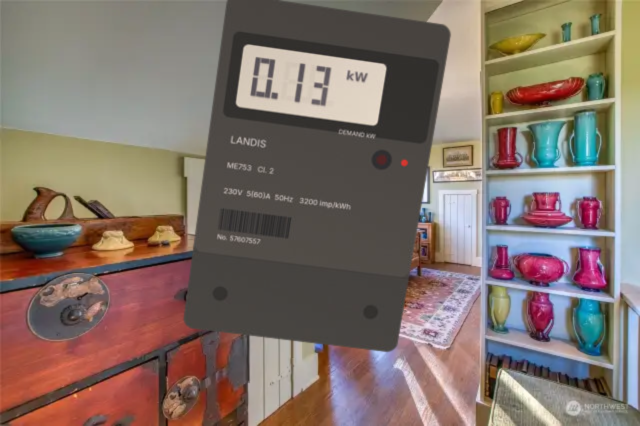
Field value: 0.13kW
